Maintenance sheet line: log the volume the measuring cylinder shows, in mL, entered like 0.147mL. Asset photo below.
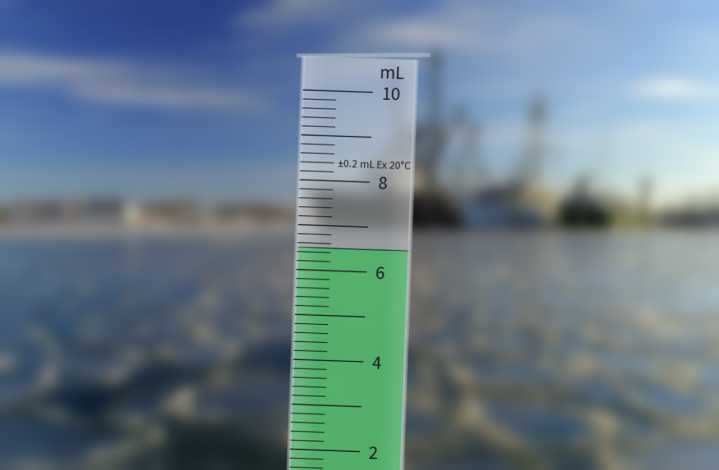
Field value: 6.5mL
